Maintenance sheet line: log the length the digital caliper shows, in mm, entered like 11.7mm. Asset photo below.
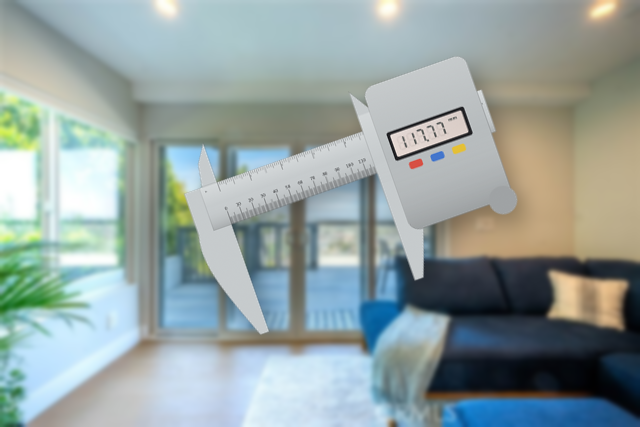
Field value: 117.77mm
